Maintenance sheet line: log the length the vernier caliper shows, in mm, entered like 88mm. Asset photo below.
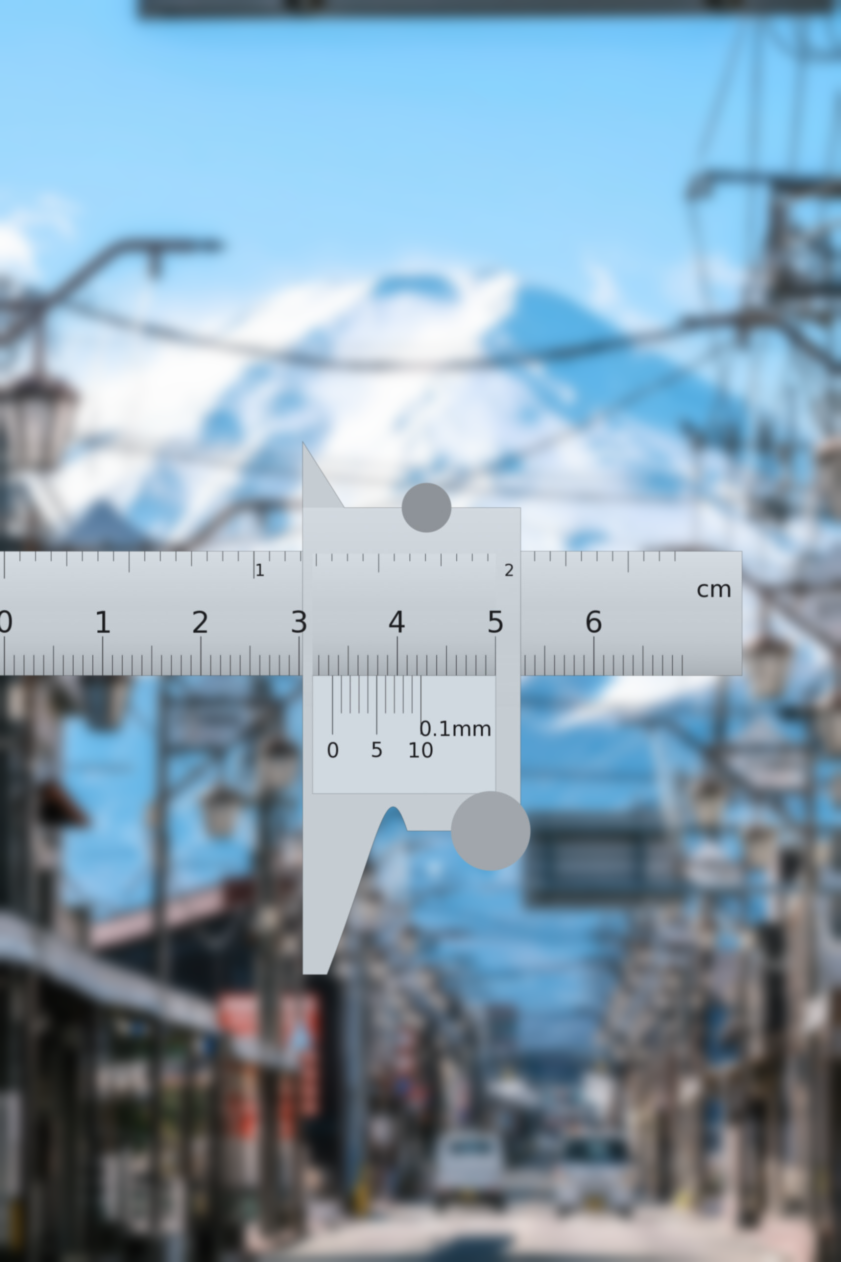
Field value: 33.4mm
